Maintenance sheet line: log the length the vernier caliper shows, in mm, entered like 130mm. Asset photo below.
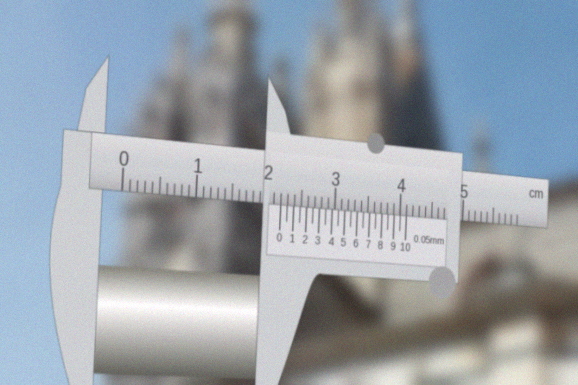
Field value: 22.0mm
